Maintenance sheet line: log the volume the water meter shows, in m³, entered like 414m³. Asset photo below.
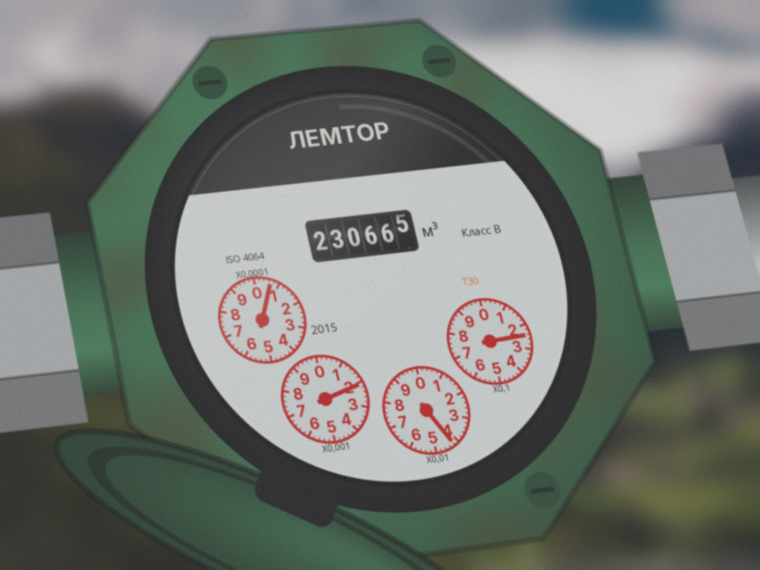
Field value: 230665.2420m³
